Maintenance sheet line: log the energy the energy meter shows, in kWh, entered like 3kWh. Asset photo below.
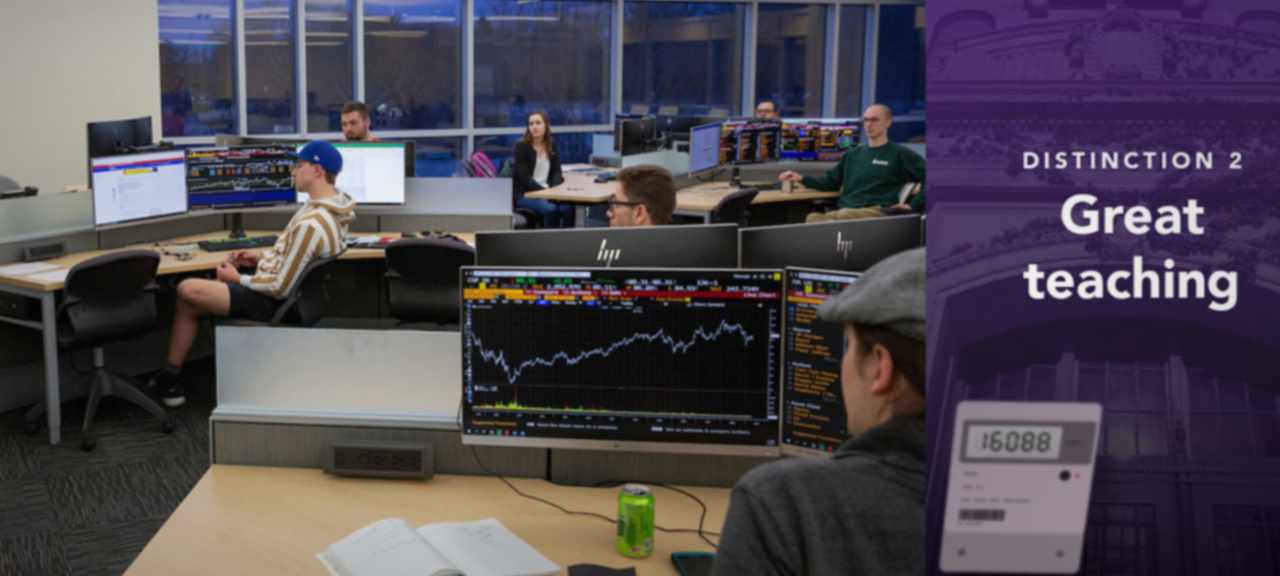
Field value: 16088kWh
